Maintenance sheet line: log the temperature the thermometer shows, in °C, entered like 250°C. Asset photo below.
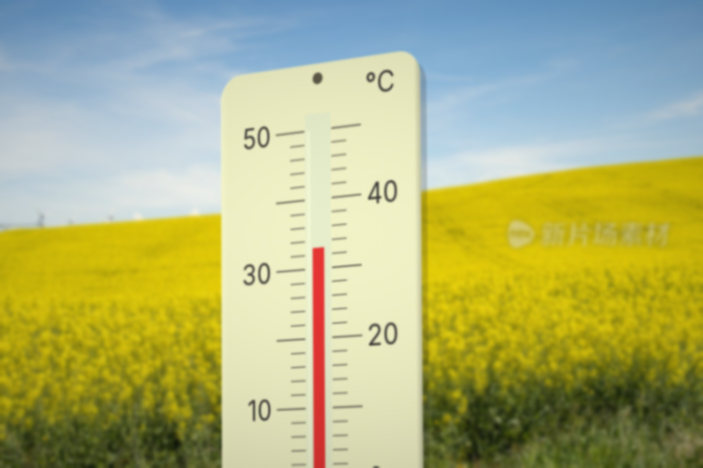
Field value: 33°C
